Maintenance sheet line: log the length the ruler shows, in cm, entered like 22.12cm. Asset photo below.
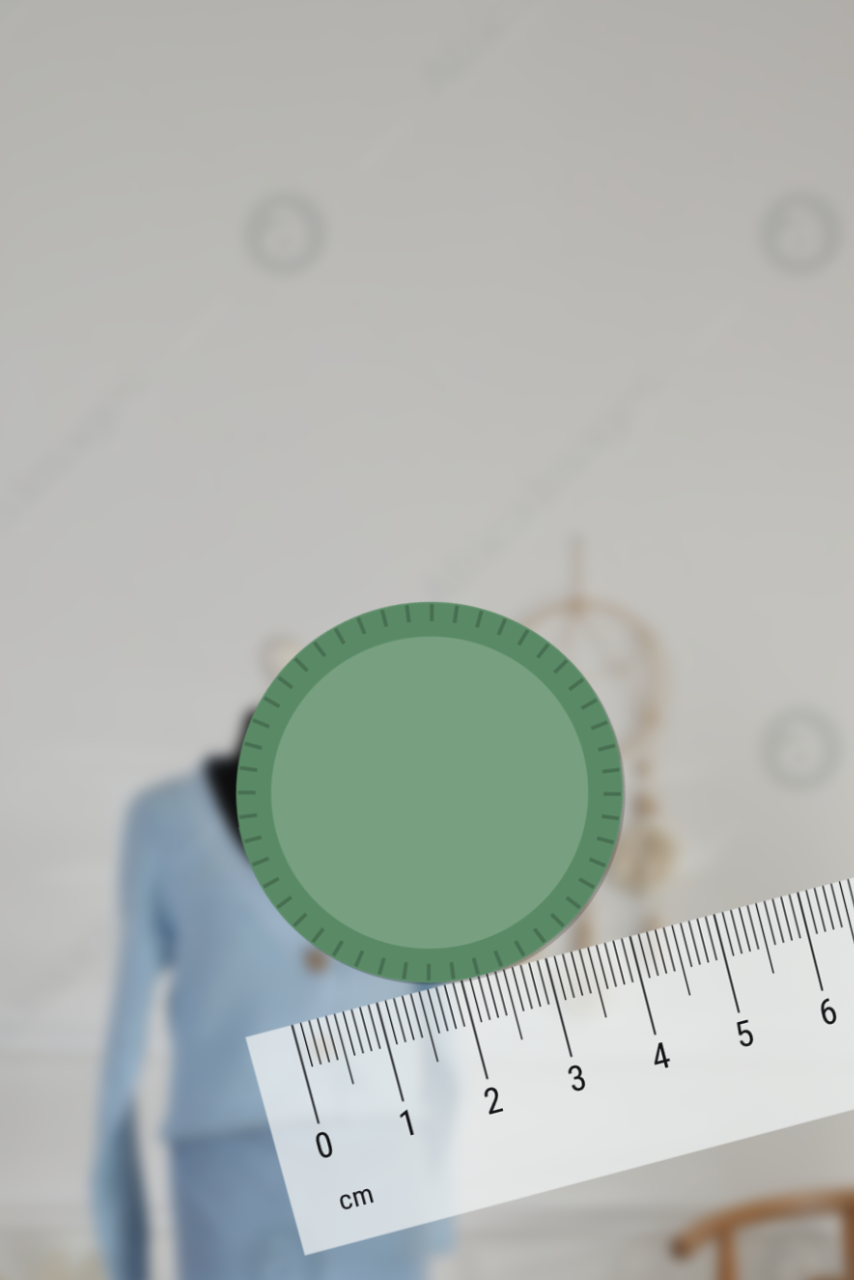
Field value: 4.4cm
